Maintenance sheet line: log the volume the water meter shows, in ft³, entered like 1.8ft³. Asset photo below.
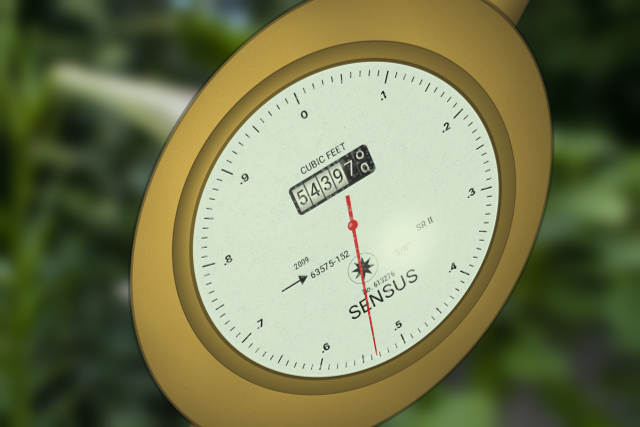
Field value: 543978.53ft³
